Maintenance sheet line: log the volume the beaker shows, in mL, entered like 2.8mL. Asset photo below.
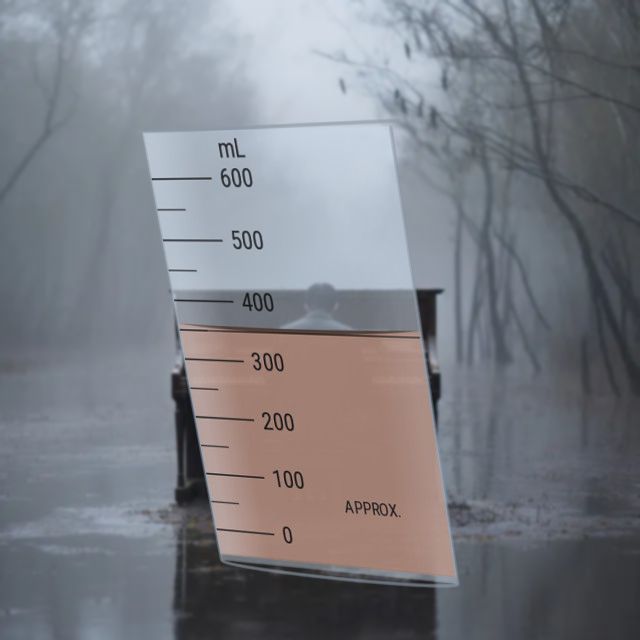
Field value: 350mL
